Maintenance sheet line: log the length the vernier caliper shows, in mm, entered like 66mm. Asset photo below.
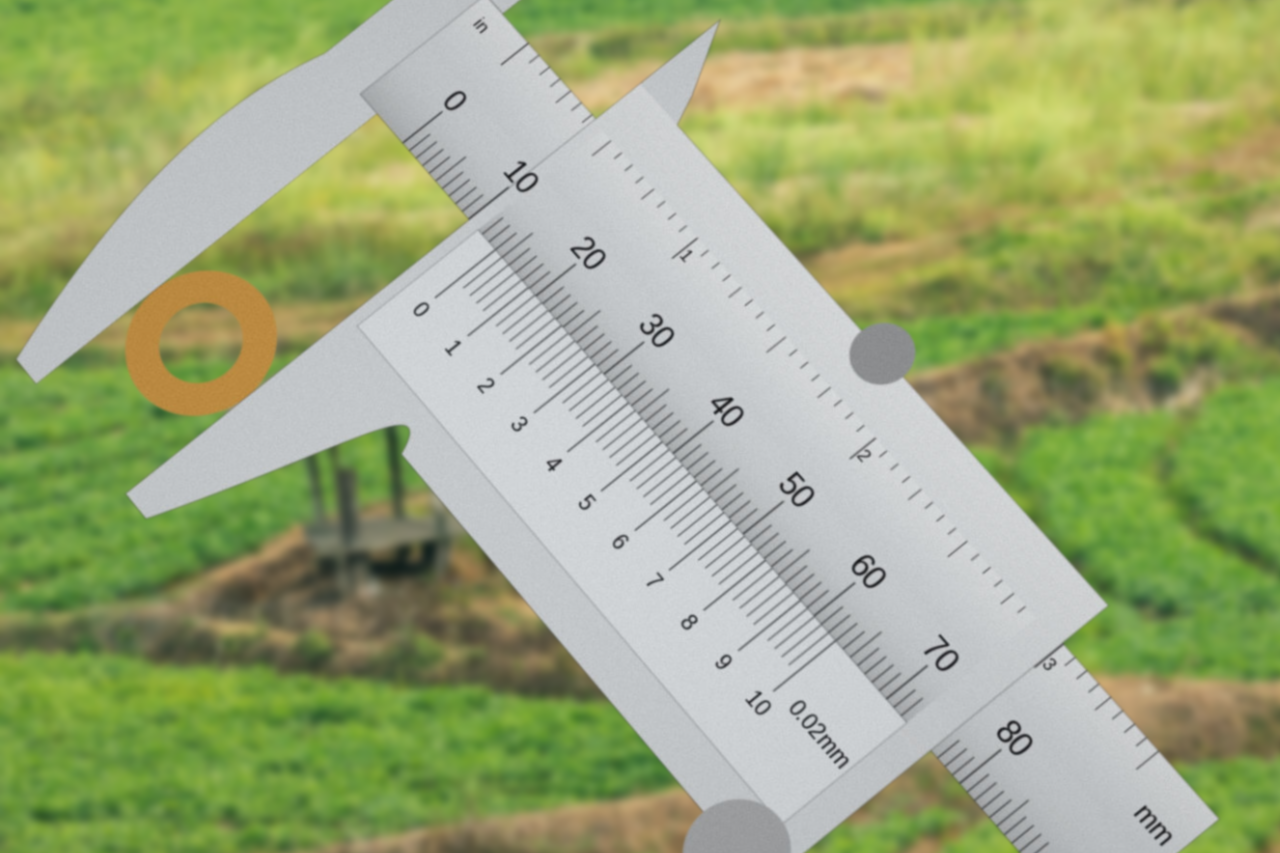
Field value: 14.0mm
